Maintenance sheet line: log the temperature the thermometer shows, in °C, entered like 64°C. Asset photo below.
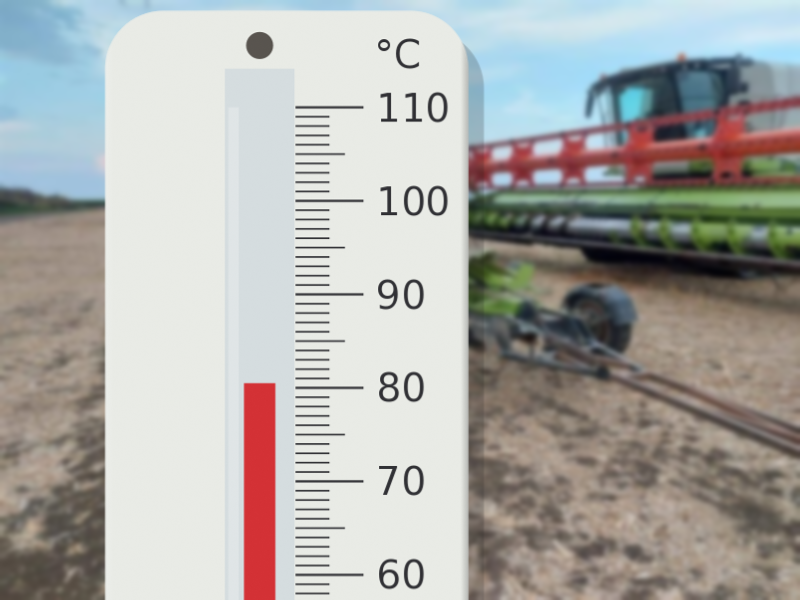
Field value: 80.5°C
